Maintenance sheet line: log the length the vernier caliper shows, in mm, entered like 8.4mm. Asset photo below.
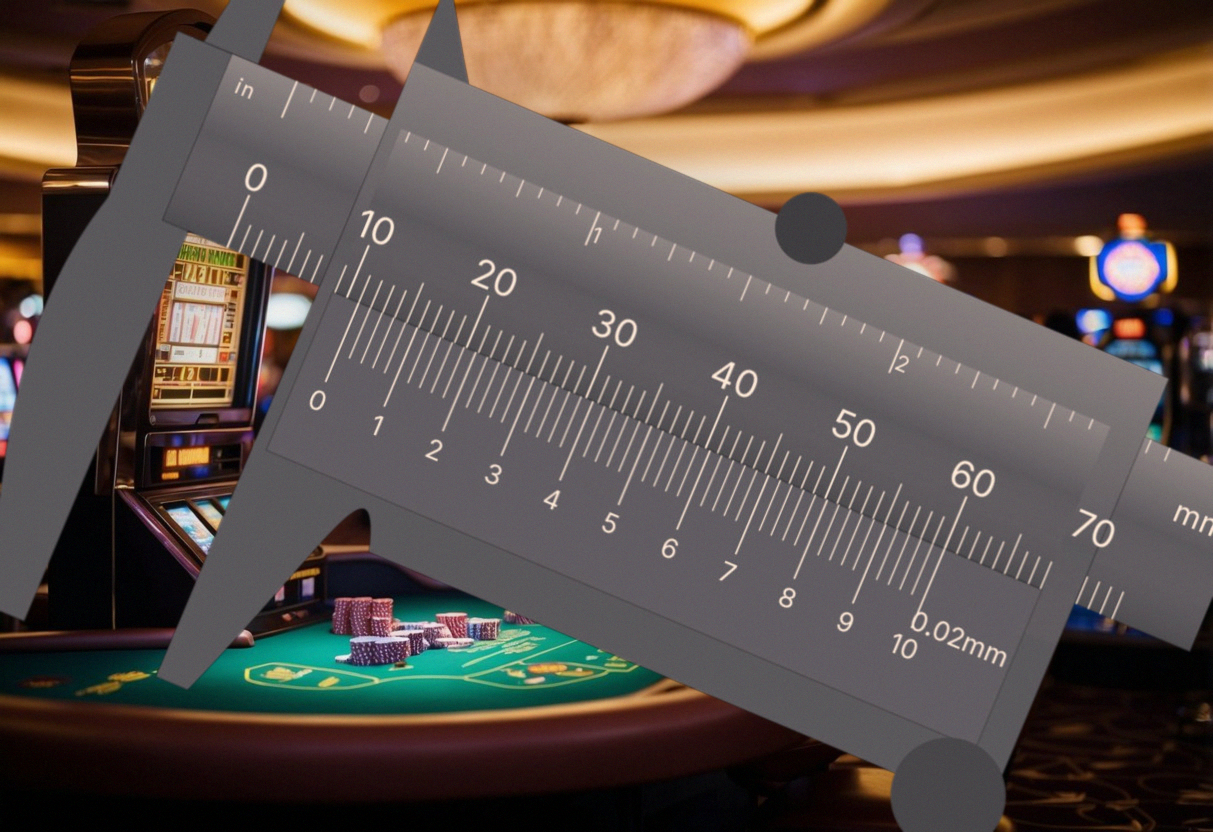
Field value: 11.0mm
